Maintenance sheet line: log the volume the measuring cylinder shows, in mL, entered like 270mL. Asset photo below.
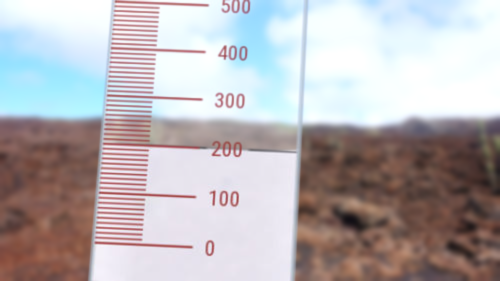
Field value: 200mL
